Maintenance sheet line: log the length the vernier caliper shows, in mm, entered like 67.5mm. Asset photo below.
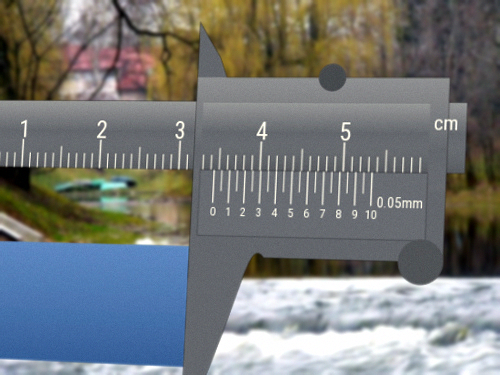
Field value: 34.4mm
